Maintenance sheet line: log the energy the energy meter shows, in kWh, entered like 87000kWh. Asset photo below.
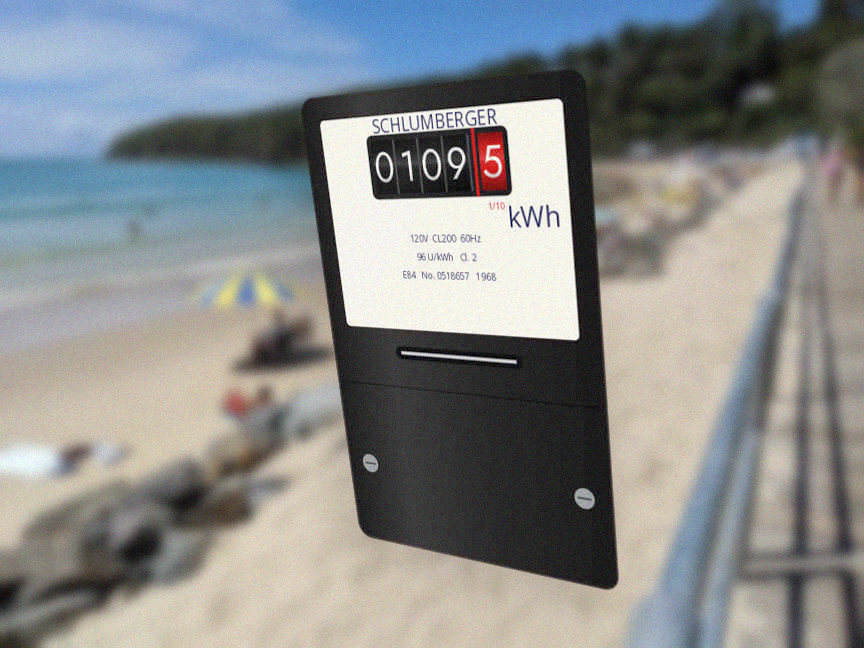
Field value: 109.5kWh
